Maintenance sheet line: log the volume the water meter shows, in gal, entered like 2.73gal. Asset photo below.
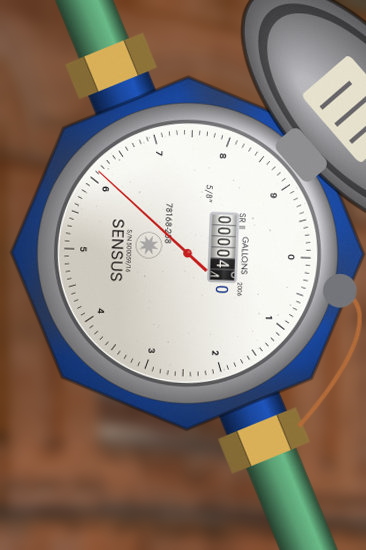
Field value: 436.1gal
